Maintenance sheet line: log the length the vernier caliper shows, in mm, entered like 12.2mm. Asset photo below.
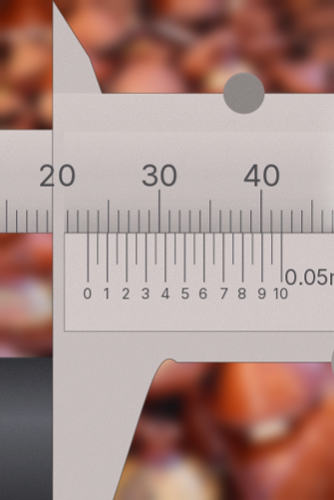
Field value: 23.0mm
